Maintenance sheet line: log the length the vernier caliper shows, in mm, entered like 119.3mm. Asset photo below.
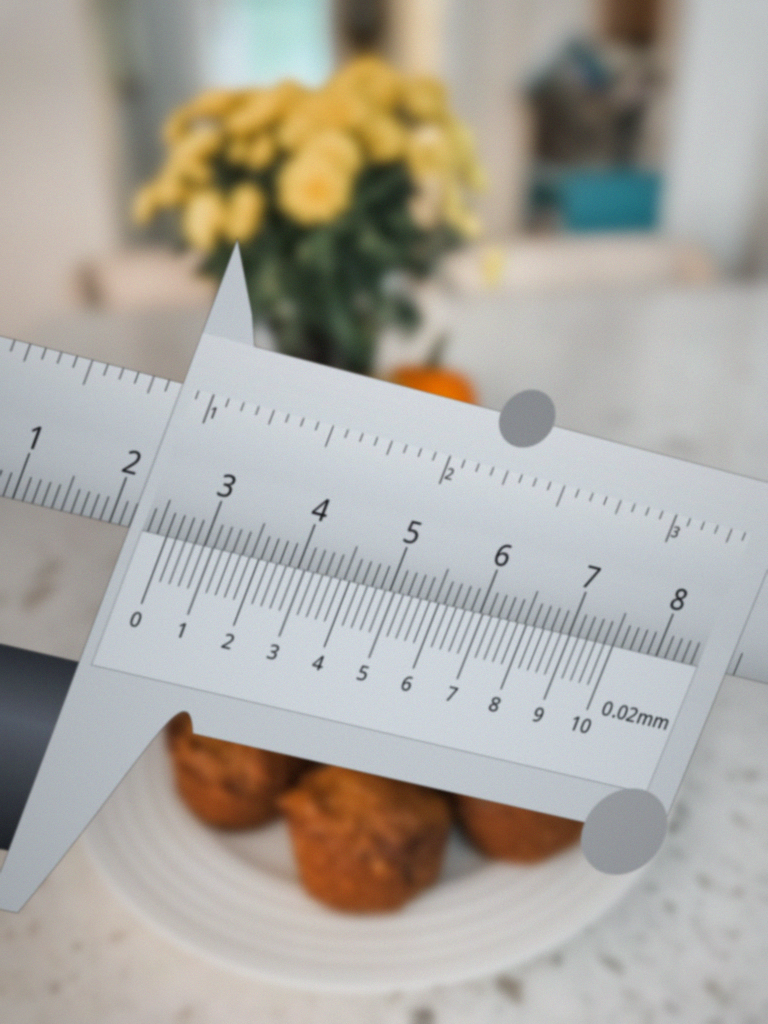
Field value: 26.0mm
